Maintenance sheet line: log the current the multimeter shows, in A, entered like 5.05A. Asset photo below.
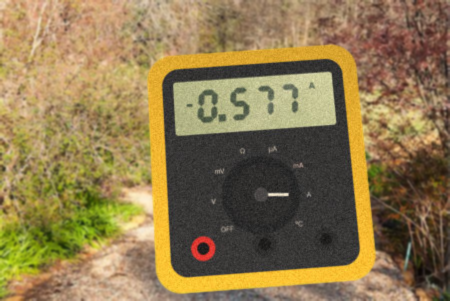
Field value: -0.577A
